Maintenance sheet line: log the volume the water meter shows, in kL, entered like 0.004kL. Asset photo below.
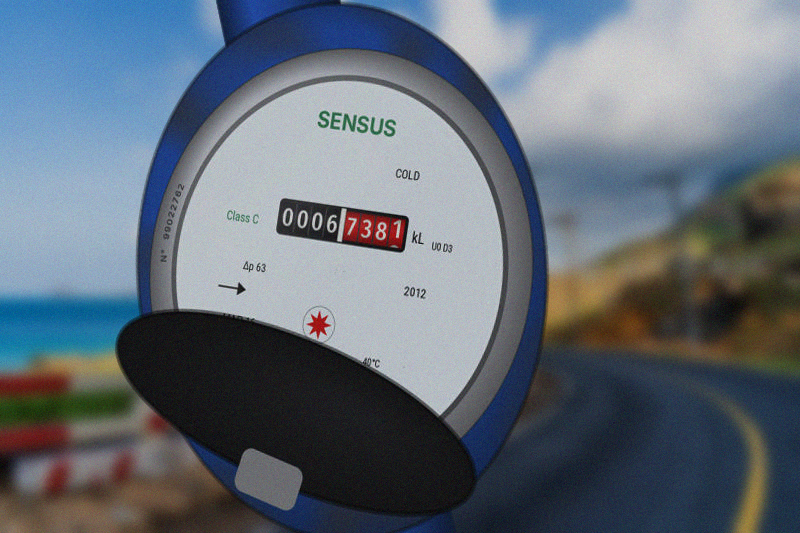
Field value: 6.7381kL
